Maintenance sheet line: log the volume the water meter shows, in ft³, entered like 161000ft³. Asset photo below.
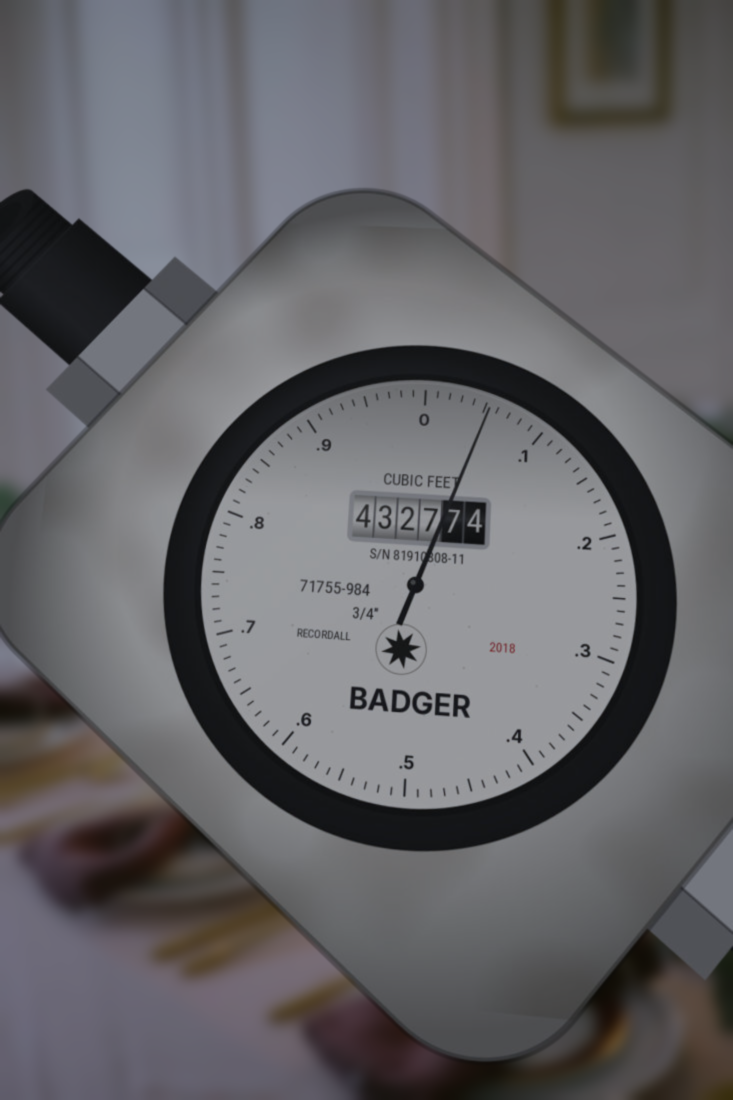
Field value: 432774.05ft³
